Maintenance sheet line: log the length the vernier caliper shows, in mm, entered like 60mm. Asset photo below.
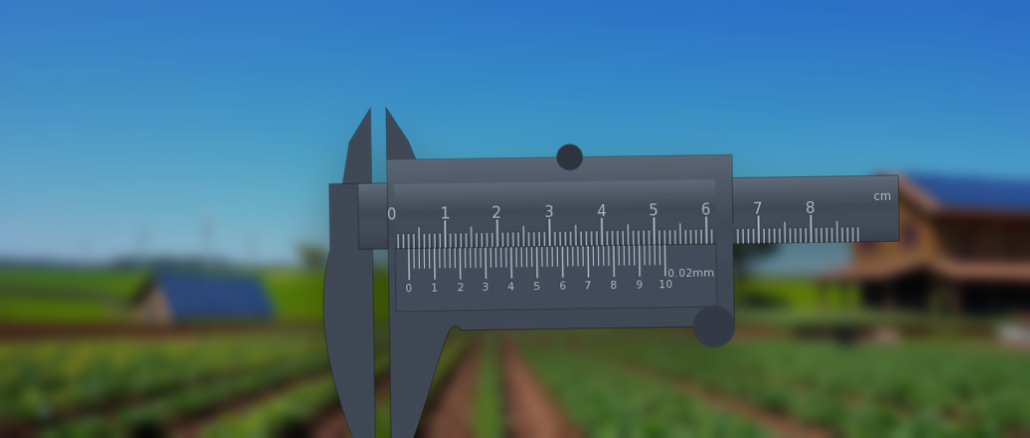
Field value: 3.0mm
